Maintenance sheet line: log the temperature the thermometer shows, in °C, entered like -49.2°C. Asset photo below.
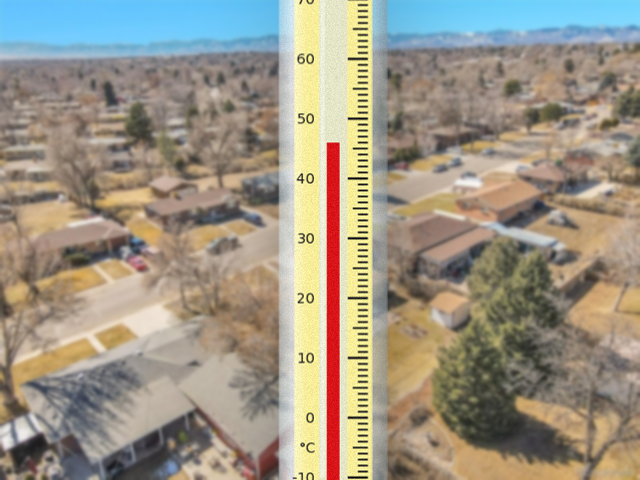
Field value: 46°C
